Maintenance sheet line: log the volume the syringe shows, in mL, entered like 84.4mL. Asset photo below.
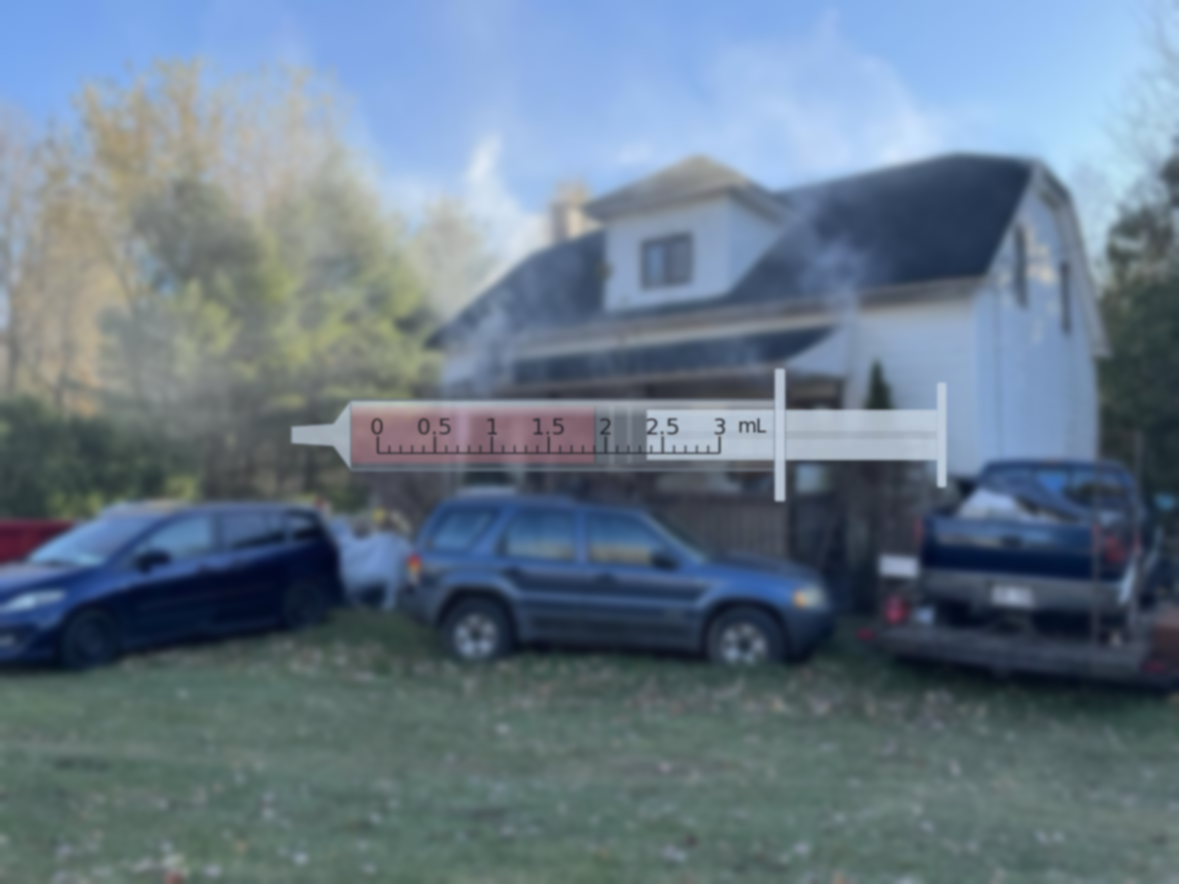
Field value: 1.9mL
